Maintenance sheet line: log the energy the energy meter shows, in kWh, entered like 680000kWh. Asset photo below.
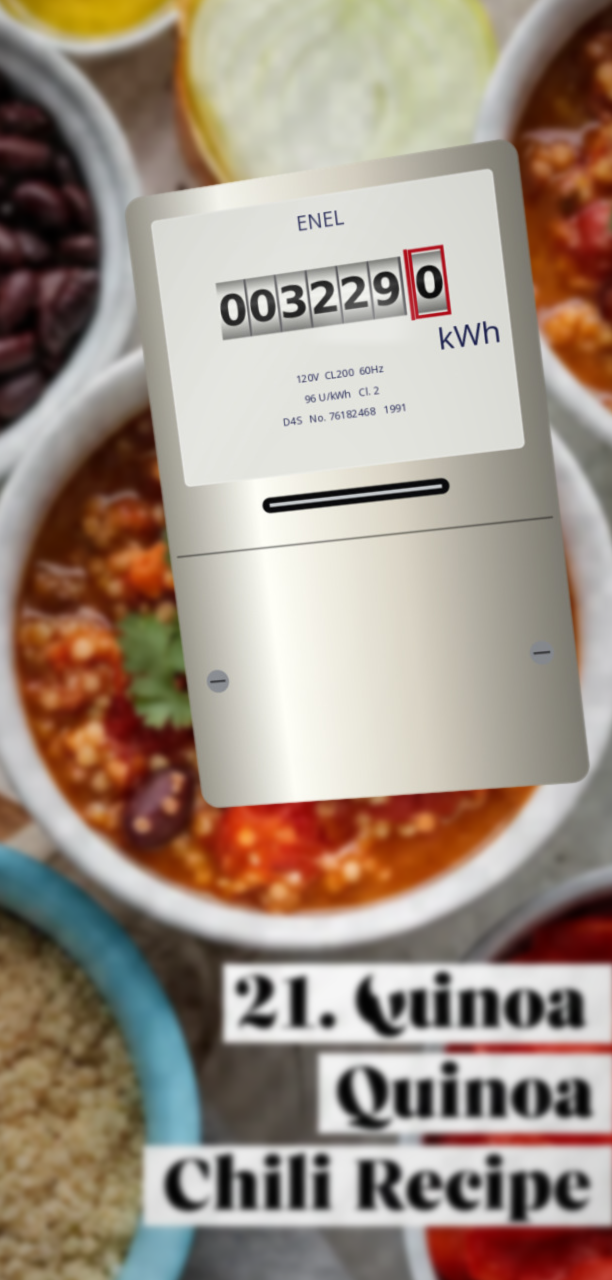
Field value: 3229.0kWh
